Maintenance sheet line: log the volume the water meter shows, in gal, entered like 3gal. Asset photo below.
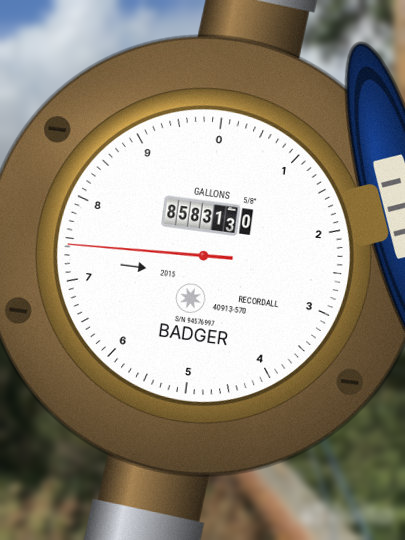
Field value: 8583127.4gal
